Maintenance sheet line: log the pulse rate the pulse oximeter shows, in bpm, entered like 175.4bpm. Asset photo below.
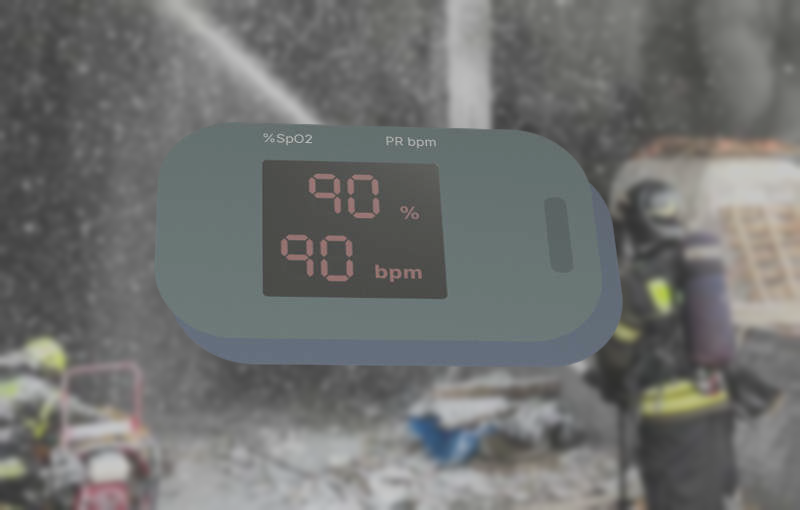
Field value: 90bpm
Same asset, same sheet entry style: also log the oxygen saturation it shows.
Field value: 90%
